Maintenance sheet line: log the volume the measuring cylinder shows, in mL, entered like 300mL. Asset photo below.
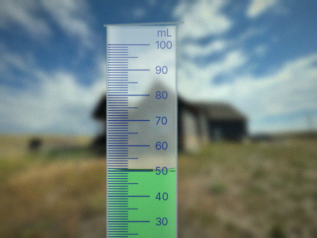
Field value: 50mL
